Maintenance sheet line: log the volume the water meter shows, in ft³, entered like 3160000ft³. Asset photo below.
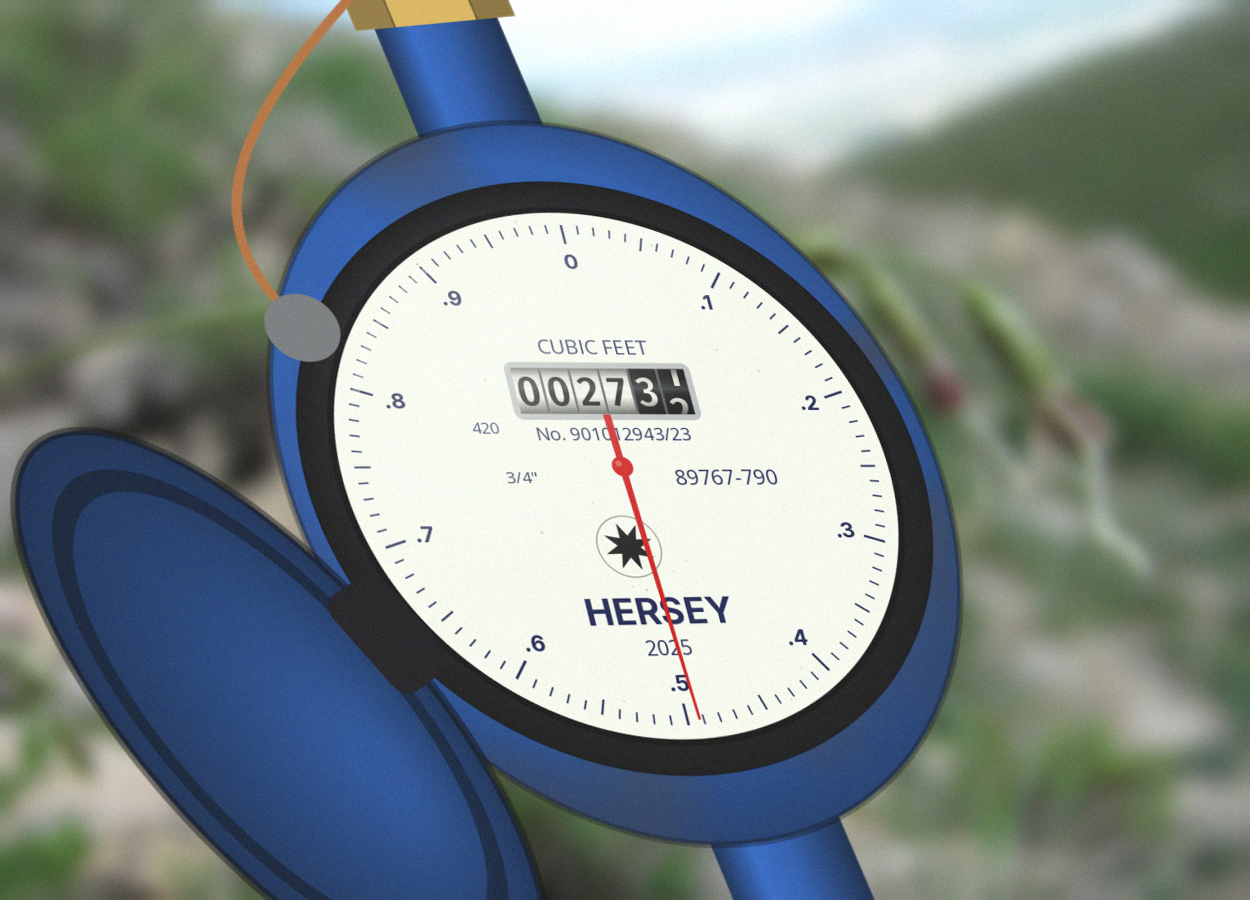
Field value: 2731.49ft³
